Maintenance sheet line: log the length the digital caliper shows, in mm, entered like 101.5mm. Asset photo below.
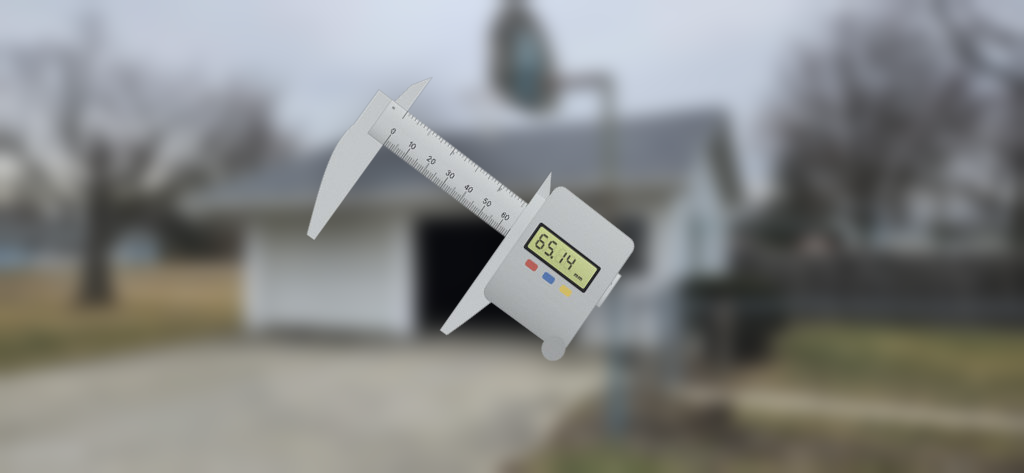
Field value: 65.14mm
